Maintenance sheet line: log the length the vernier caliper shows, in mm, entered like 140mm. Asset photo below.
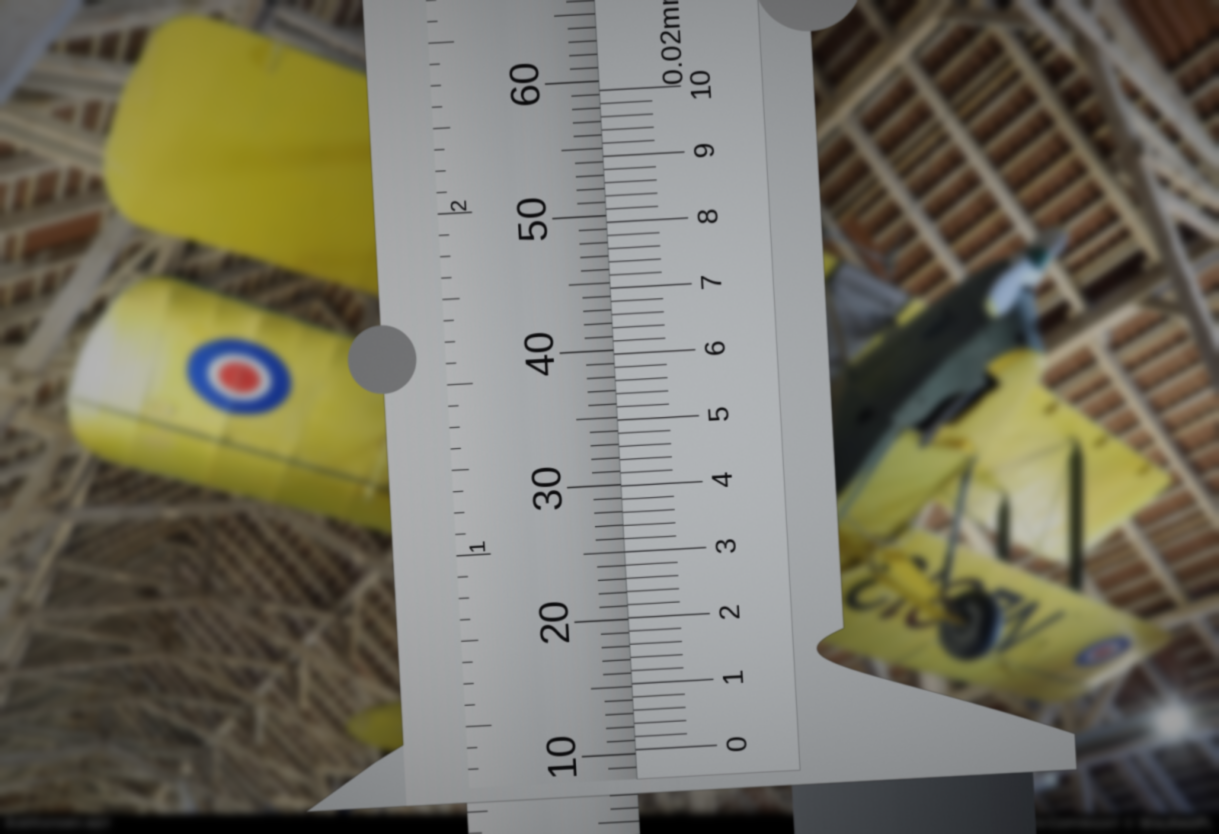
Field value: 10.3mm
